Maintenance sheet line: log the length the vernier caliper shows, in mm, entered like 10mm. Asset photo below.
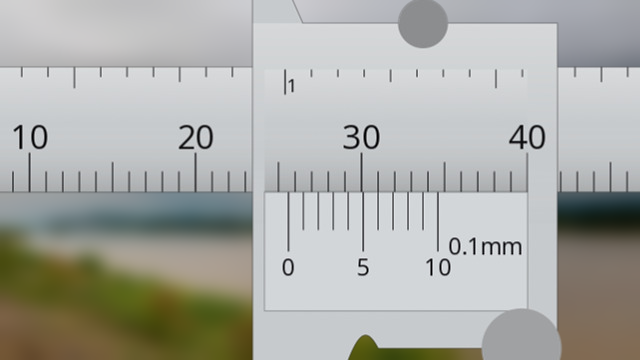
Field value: 25.6mm
